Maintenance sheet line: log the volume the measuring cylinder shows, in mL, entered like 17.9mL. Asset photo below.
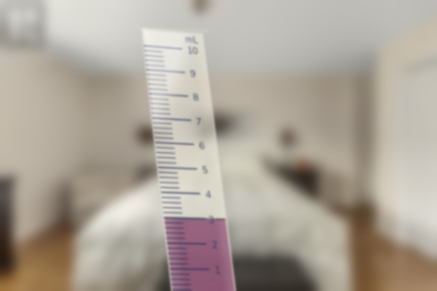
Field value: 3mL
